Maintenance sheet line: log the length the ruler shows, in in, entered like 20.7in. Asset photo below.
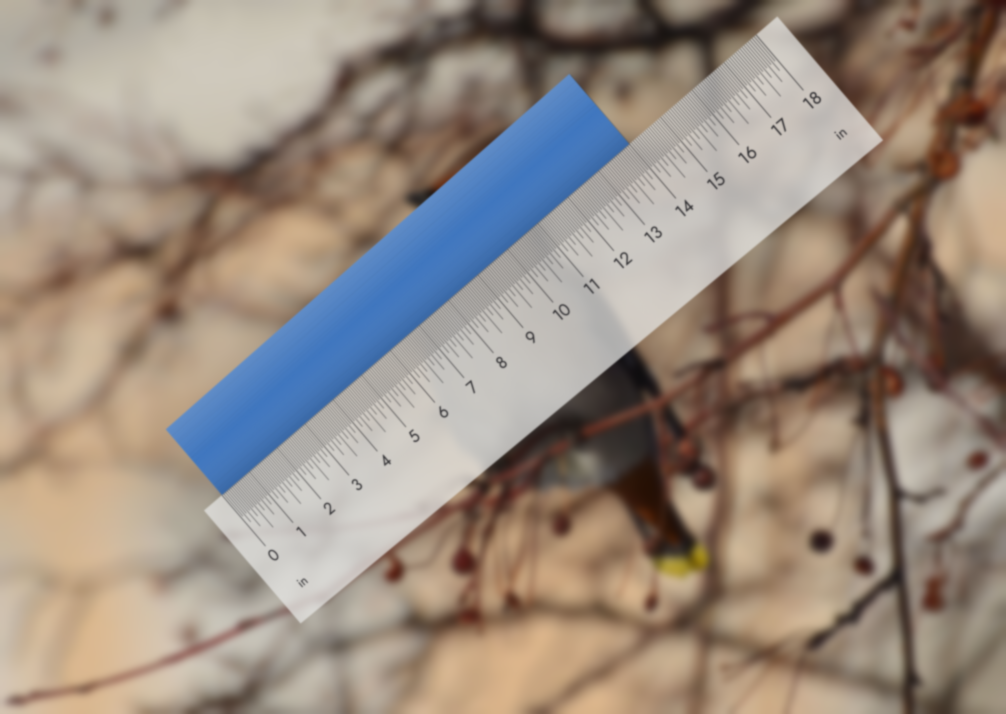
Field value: 14in
